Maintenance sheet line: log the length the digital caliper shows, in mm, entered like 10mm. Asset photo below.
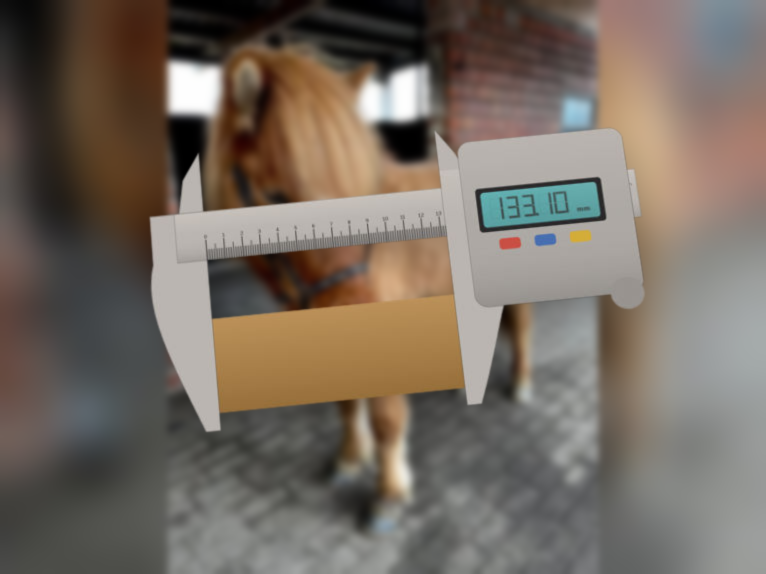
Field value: 133.10mm
